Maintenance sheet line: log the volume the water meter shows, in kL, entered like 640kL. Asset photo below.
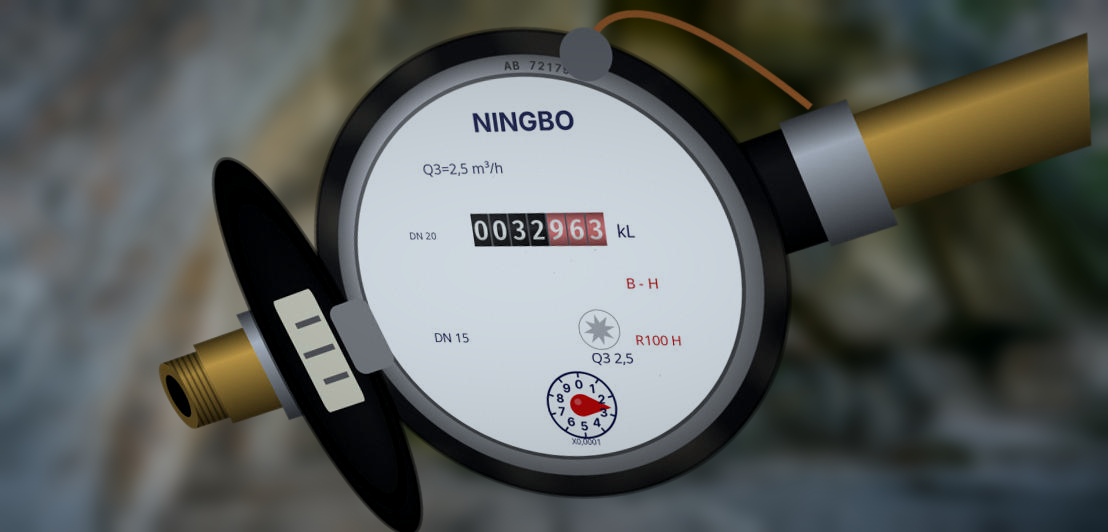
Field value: 32.9632kL
